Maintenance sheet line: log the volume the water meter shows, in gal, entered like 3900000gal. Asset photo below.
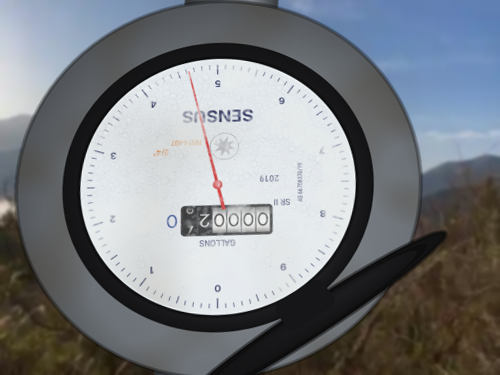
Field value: 274.6gal
